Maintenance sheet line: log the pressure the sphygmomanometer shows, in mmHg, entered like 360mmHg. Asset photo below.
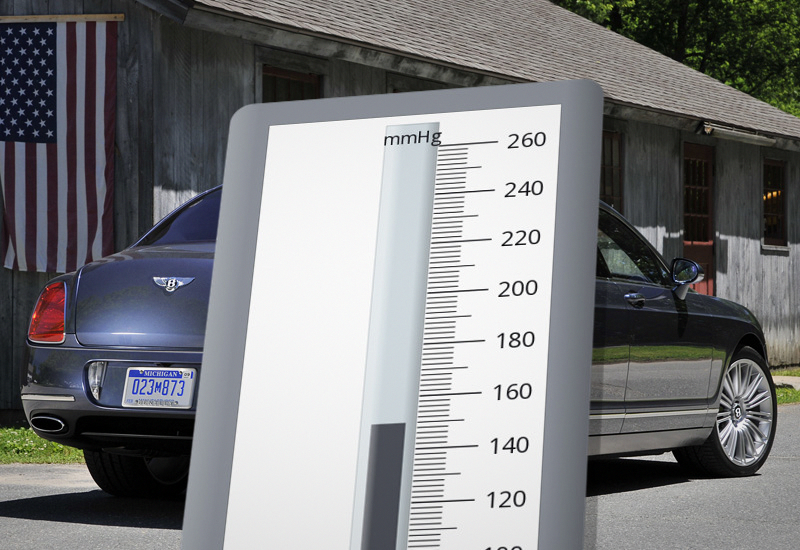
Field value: 150mmHg
